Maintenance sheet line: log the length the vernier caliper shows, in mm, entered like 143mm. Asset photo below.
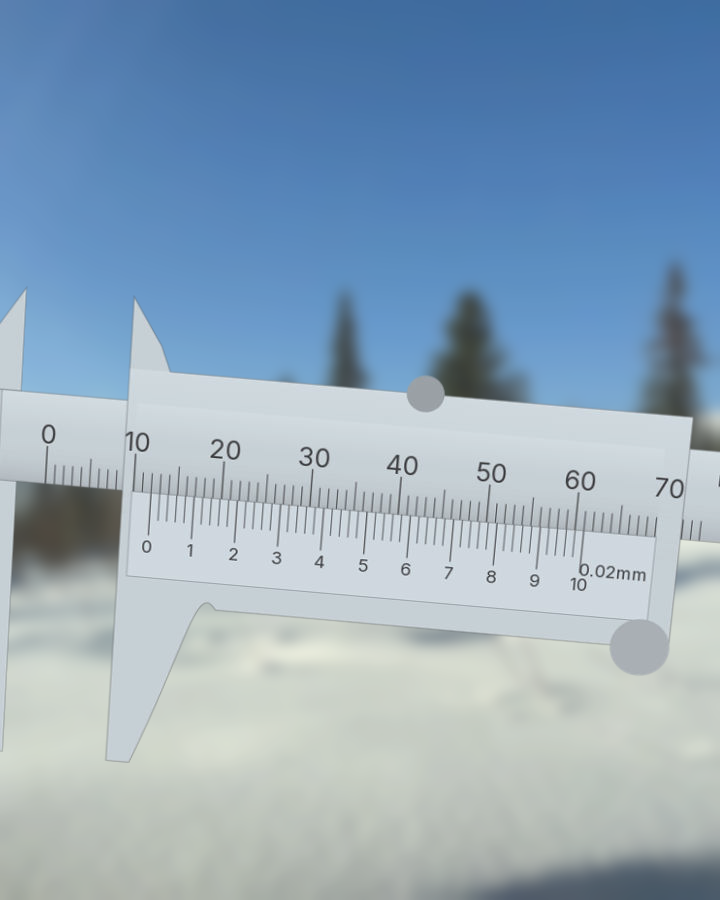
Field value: 12.0mm
